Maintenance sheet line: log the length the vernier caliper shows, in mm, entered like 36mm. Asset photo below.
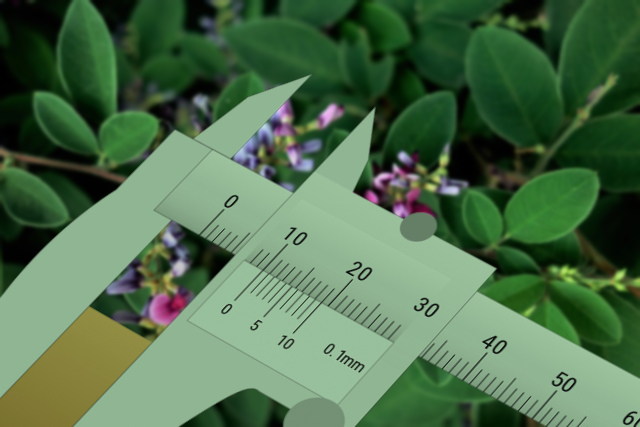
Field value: 10.0mm
